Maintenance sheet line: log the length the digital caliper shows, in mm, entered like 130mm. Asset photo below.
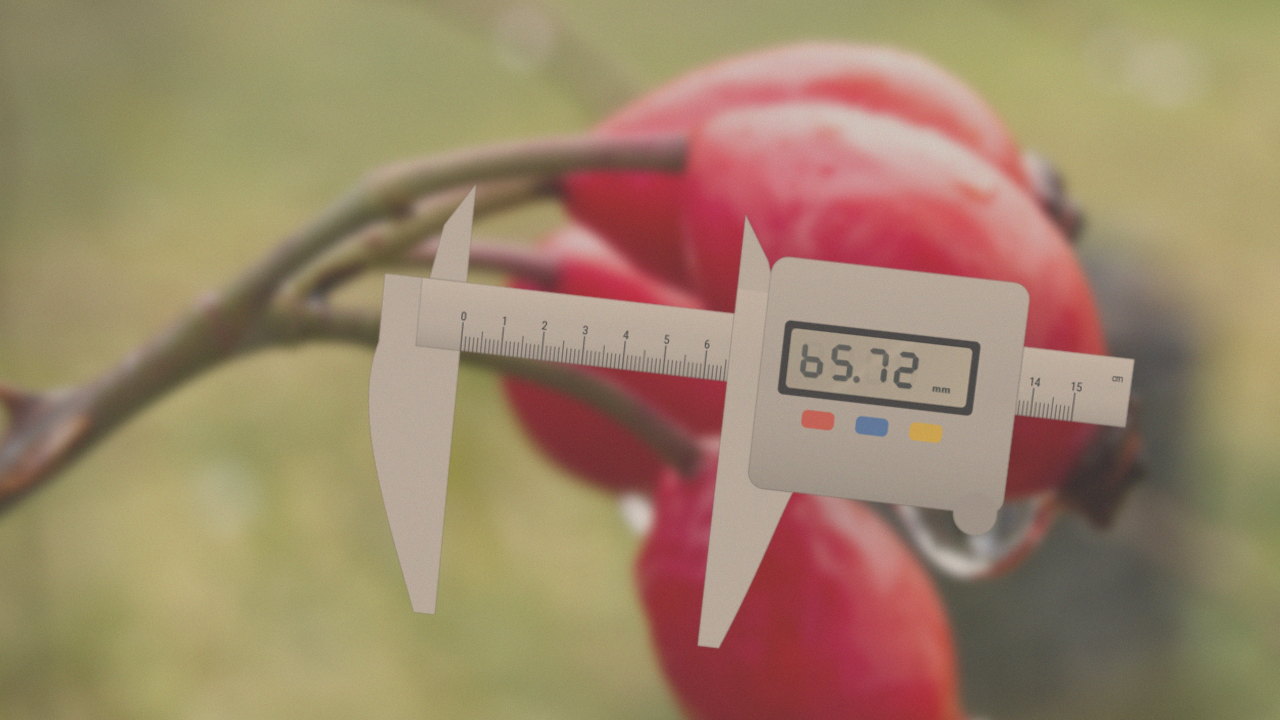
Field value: 65.72mm
